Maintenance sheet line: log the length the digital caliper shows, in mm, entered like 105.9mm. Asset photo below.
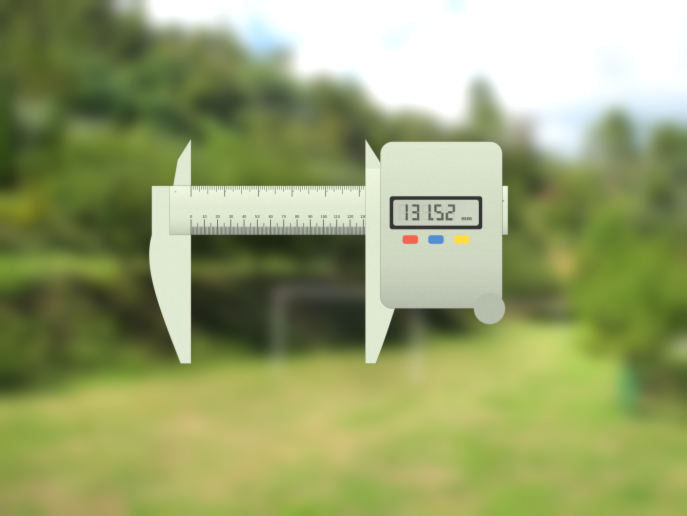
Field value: 131.52mm
